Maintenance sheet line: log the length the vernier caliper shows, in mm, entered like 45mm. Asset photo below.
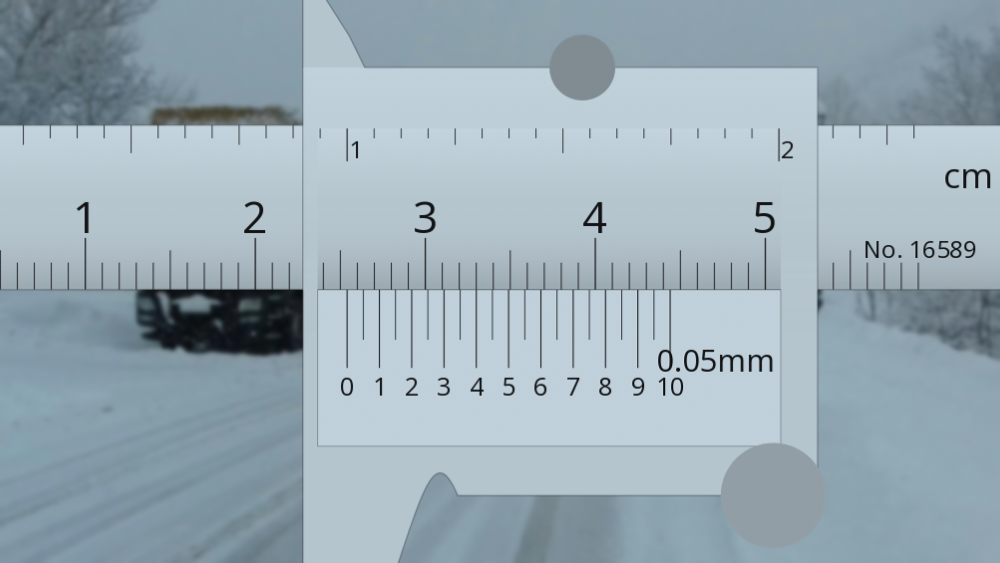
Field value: 25.4mm
